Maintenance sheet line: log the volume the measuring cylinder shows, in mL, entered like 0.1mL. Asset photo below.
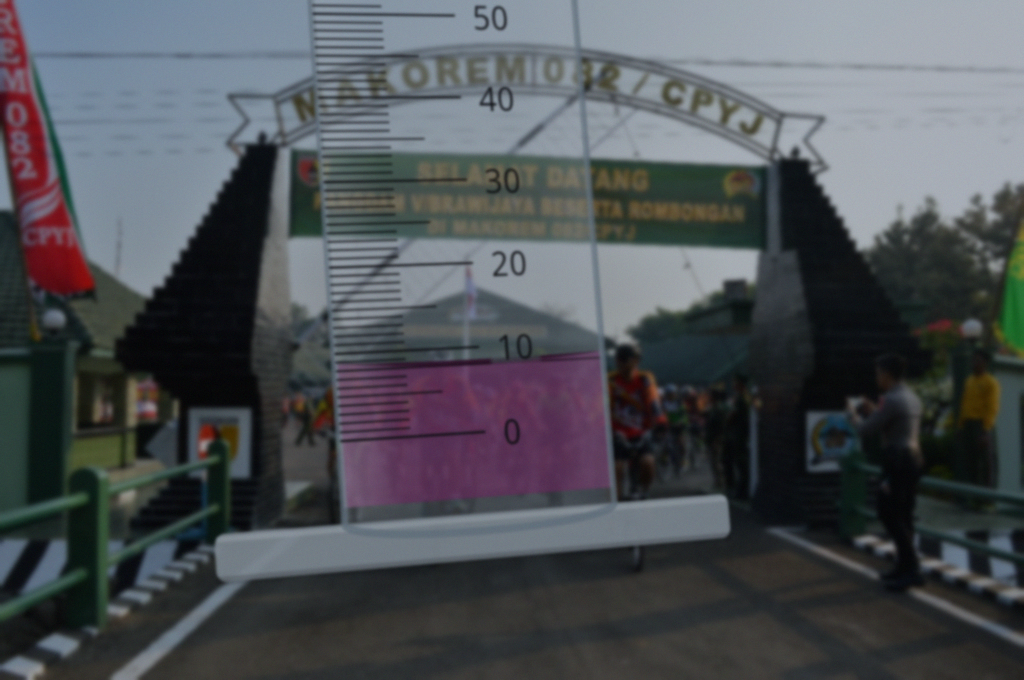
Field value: 8mL
